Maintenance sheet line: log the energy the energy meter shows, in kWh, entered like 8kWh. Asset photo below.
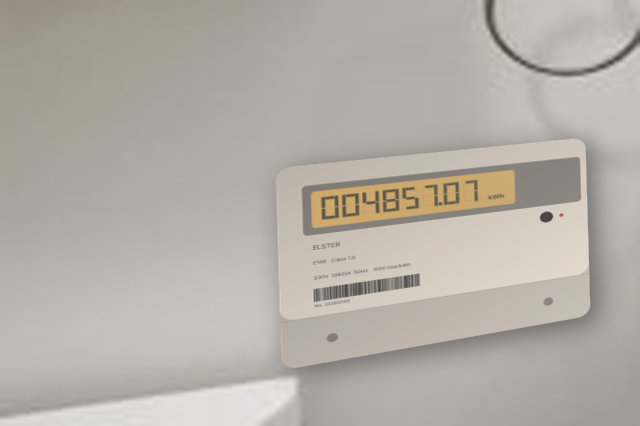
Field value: 4857.07kWh
